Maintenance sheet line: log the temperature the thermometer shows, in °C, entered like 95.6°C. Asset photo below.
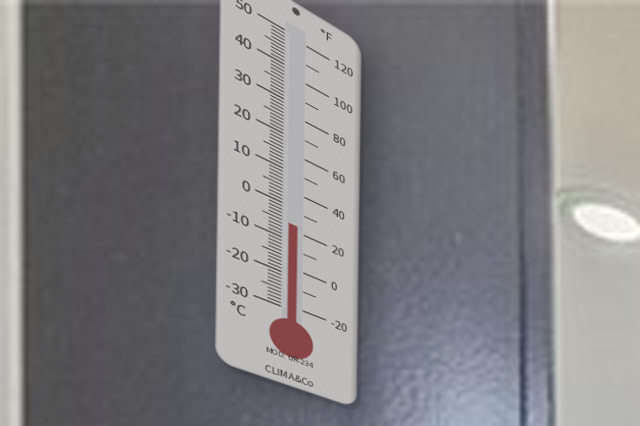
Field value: -5°C
